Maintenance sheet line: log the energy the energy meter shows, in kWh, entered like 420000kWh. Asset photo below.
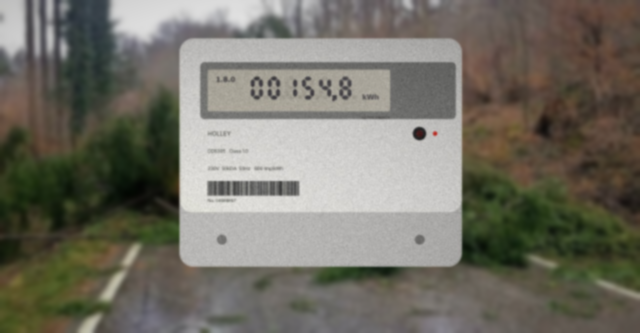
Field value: 154.8kWh
